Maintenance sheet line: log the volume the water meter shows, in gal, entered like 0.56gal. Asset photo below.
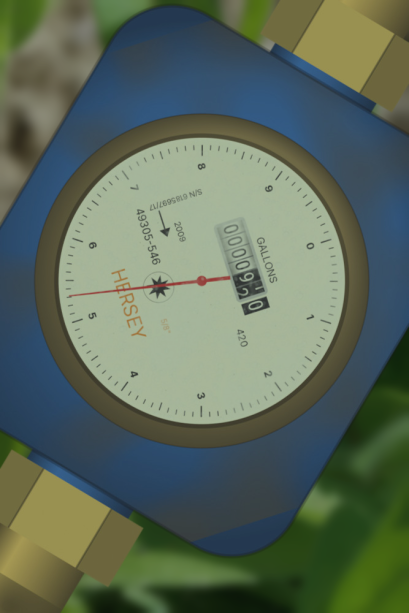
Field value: 915.3gal
